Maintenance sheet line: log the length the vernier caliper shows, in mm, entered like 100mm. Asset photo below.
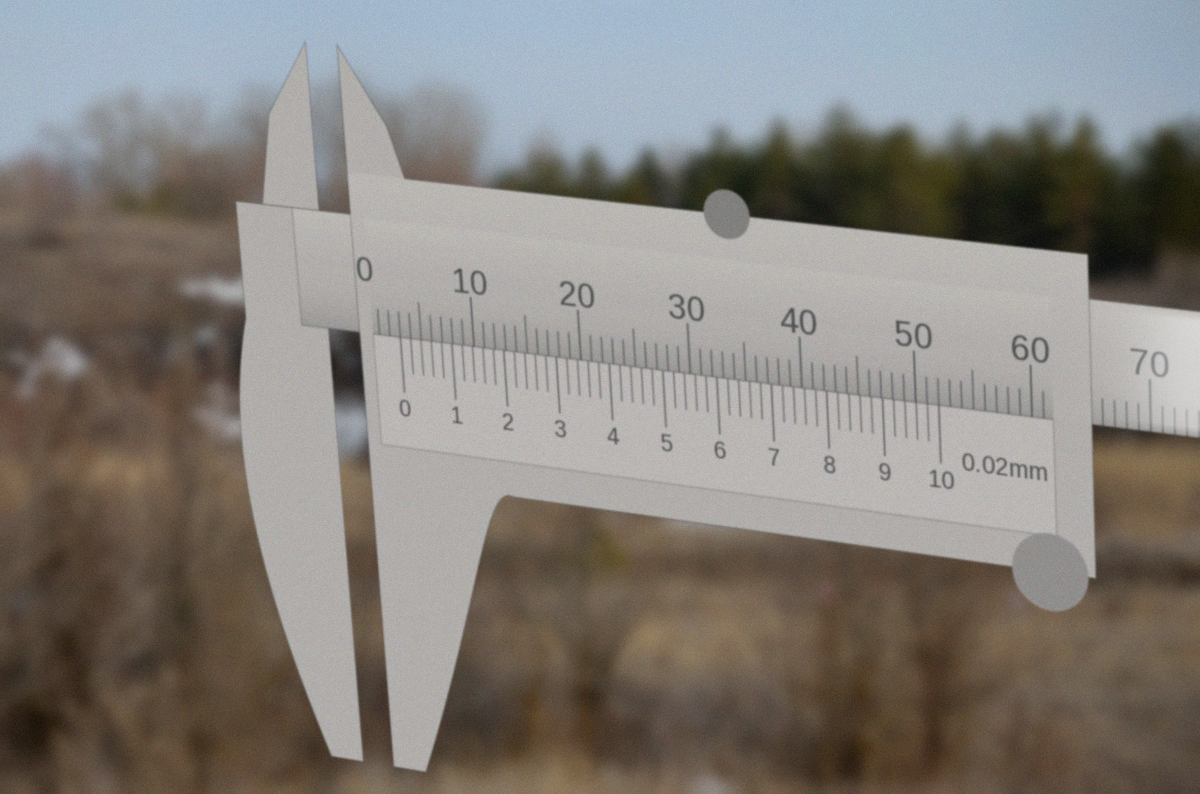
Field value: 3.0mm
